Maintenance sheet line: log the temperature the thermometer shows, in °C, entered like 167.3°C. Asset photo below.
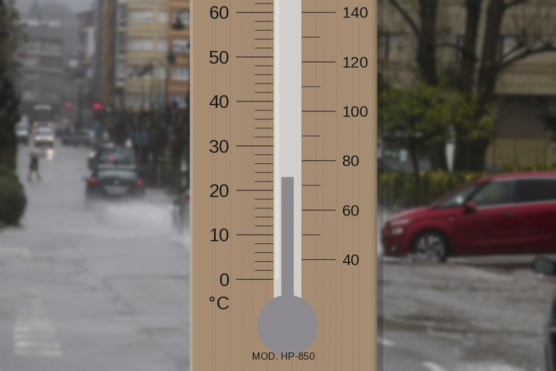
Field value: 23°C
